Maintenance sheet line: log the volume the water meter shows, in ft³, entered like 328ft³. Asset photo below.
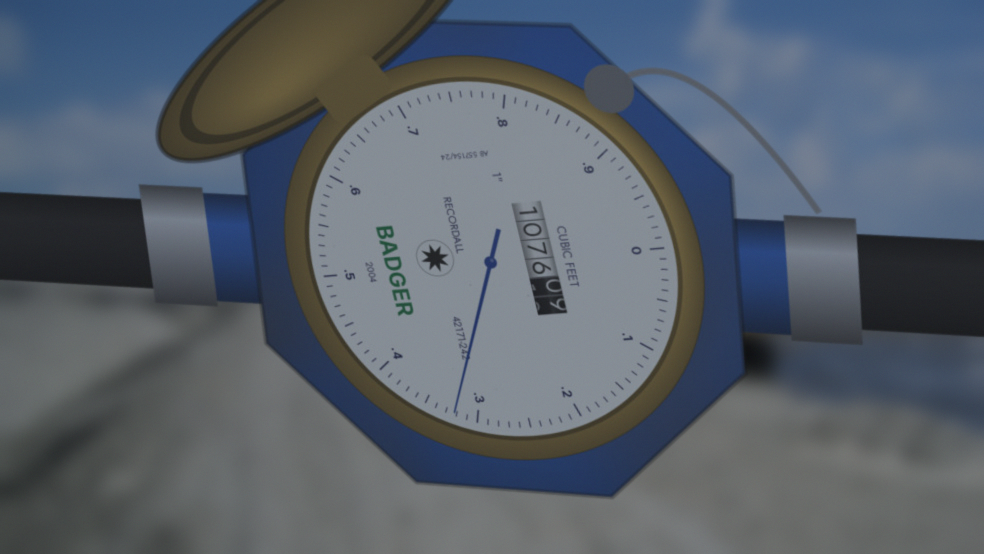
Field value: 107609.32ft³
